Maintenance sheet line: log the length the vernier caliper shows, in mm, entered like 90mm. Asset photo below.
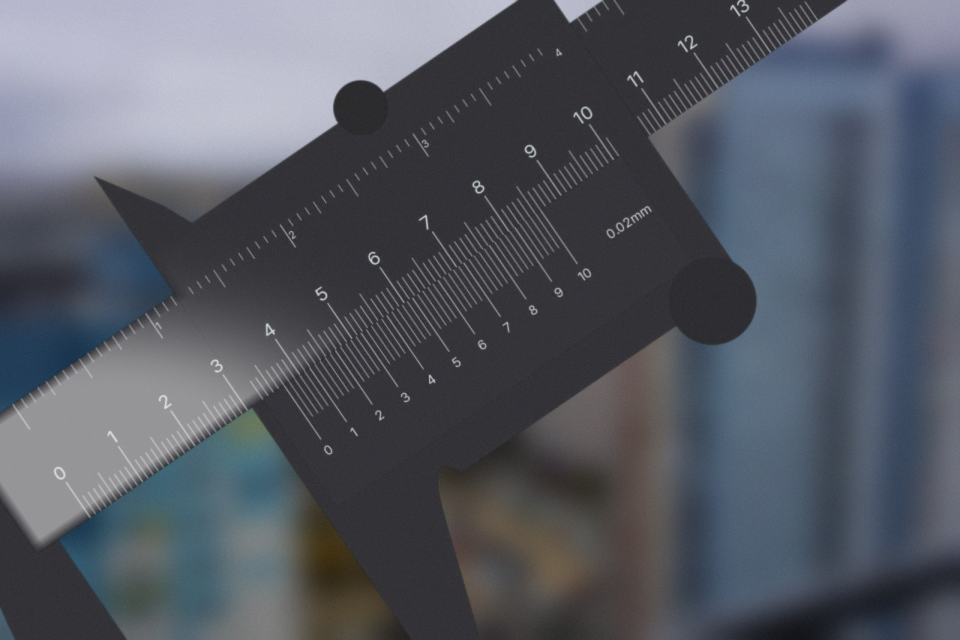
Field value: 37.0mm
